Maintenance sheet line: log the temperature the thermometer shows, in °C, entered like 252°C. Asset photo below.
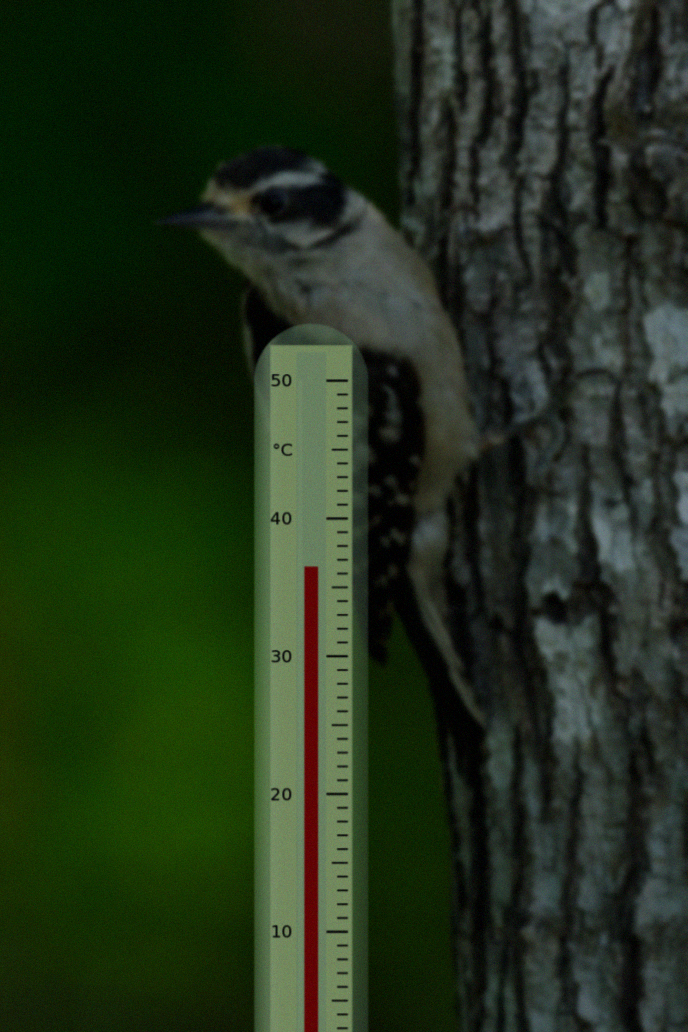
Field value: 36.5°C
